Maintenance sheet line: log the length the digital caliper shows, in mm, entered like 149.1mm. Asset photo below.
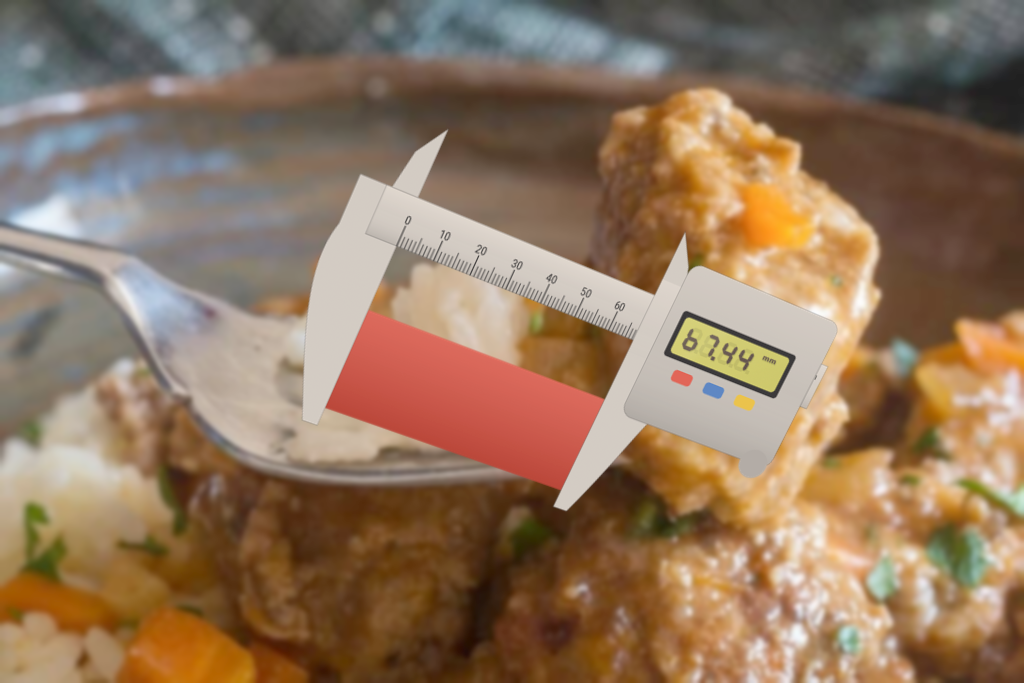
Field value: 67.44mm
